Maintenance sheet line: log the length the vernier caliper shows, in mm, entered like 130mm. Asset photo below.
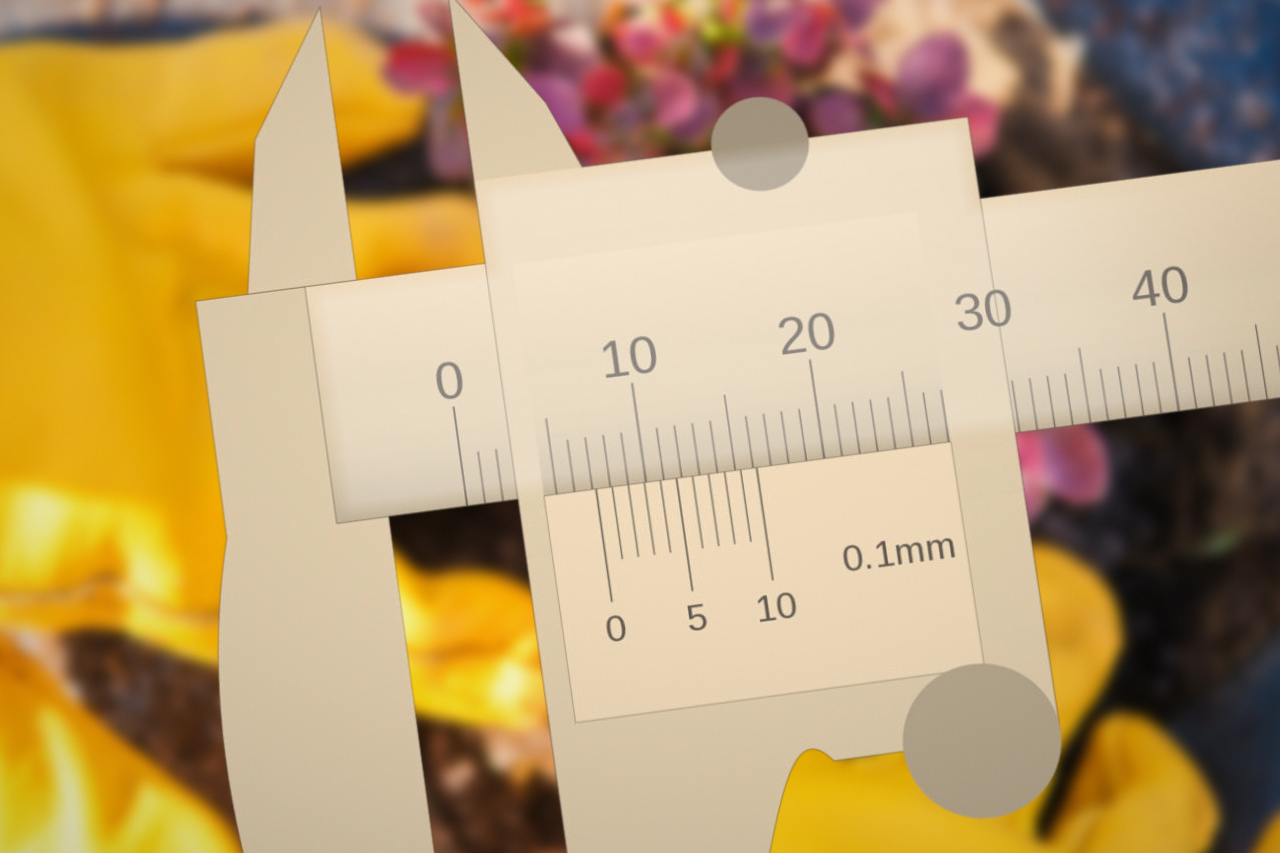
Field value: 7.2mm
